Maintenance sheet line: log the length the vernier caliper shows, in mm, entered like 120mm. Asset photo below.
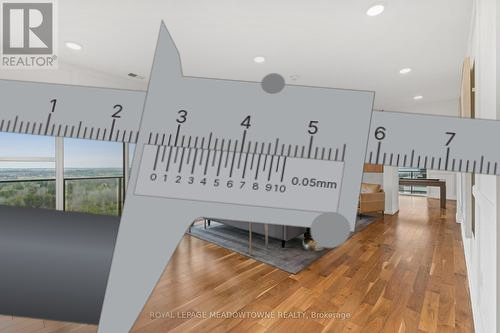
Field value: 27.6mm
